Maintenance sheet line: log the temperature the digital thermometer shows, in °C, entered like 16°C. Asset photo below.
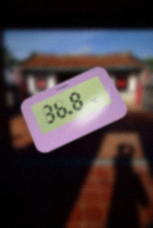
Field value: 36.8°C
